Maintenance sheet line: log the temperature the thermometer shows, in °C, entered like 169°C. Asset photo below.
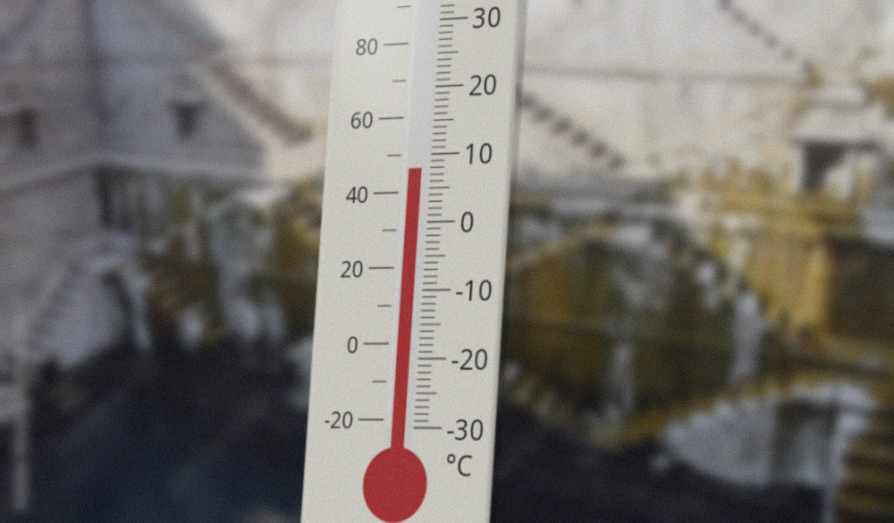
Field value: 8°C
